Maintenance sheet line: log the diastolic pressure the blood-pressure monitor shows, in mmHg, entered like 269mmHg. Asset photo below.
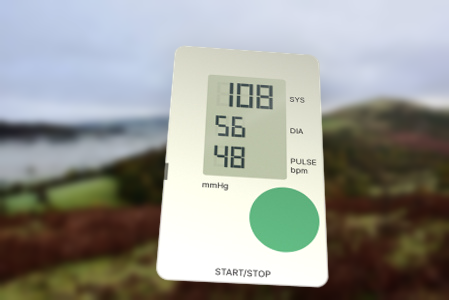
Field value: 56mmHg
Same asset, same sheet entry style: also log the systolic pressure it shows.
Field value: 108mmHg
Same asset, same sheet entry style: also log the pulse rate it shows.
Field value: 48bpm
